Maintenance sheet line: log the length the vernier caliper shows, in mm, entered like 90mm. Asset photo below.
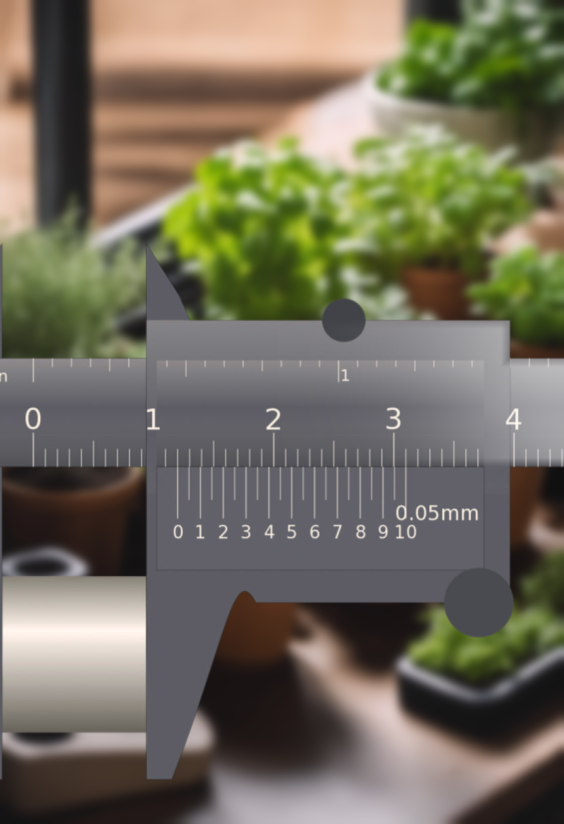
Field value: 12.0mm
